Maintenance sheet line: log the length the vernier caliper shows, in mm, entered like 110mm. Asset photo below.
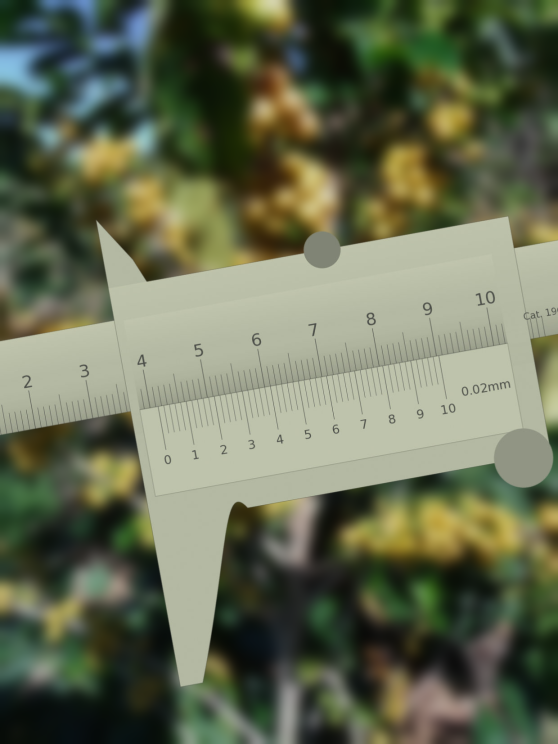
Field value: 41.4mm
